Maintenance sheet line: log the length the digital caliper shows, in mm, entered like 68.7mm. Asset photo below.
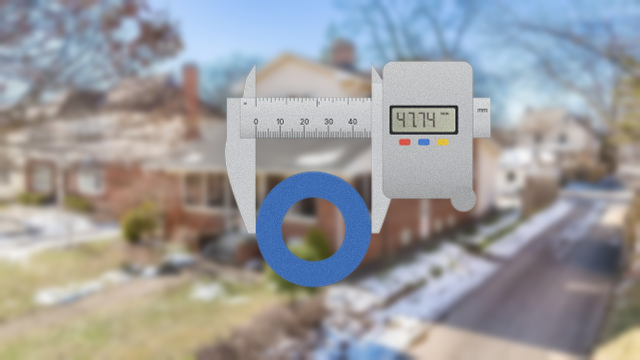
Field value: 47.74mm
